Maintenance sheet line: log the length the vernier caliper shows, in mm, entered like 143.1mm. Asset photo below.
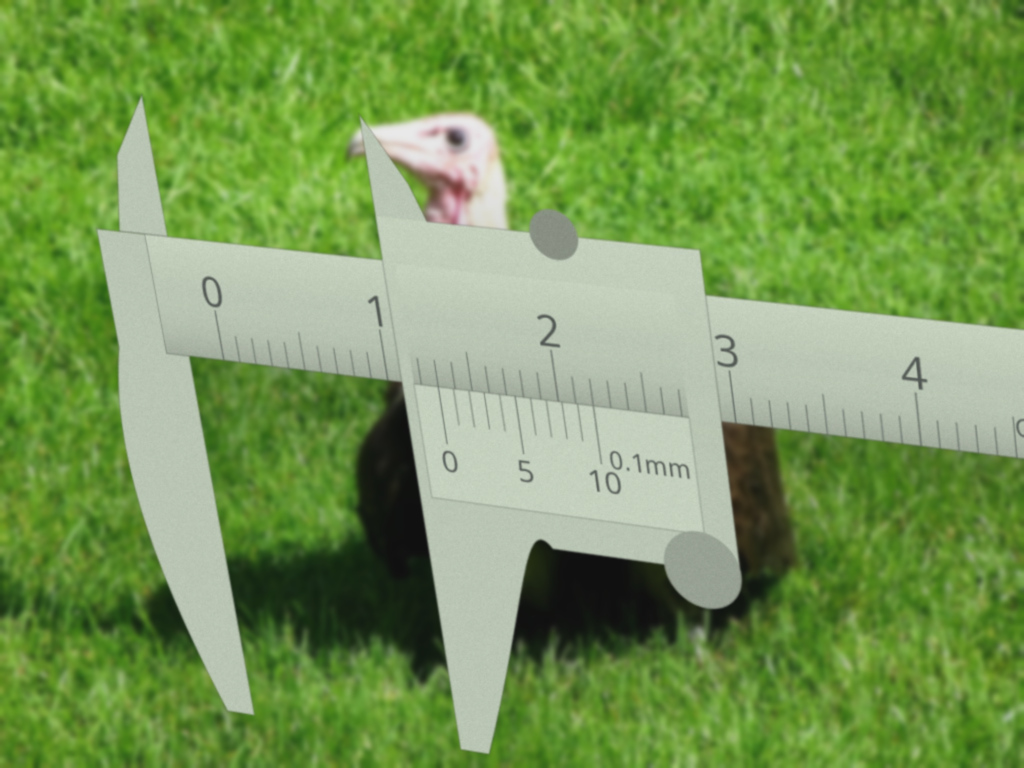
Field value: 13.0mm
